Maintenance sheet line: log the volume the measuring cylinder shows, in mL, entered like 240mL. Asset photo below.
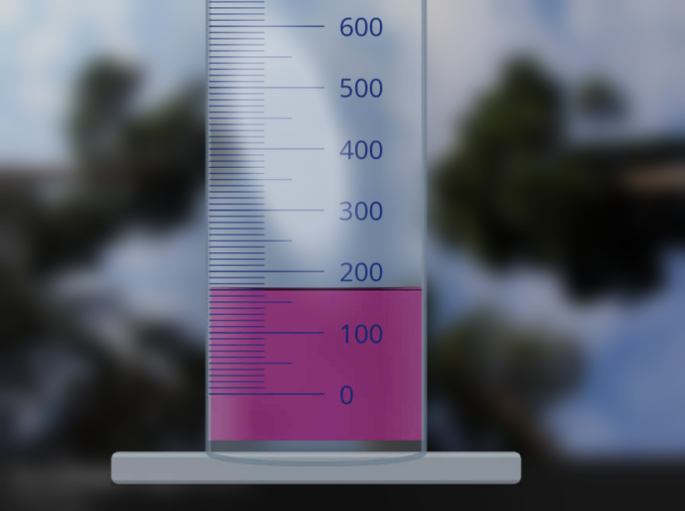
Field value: 170mL
